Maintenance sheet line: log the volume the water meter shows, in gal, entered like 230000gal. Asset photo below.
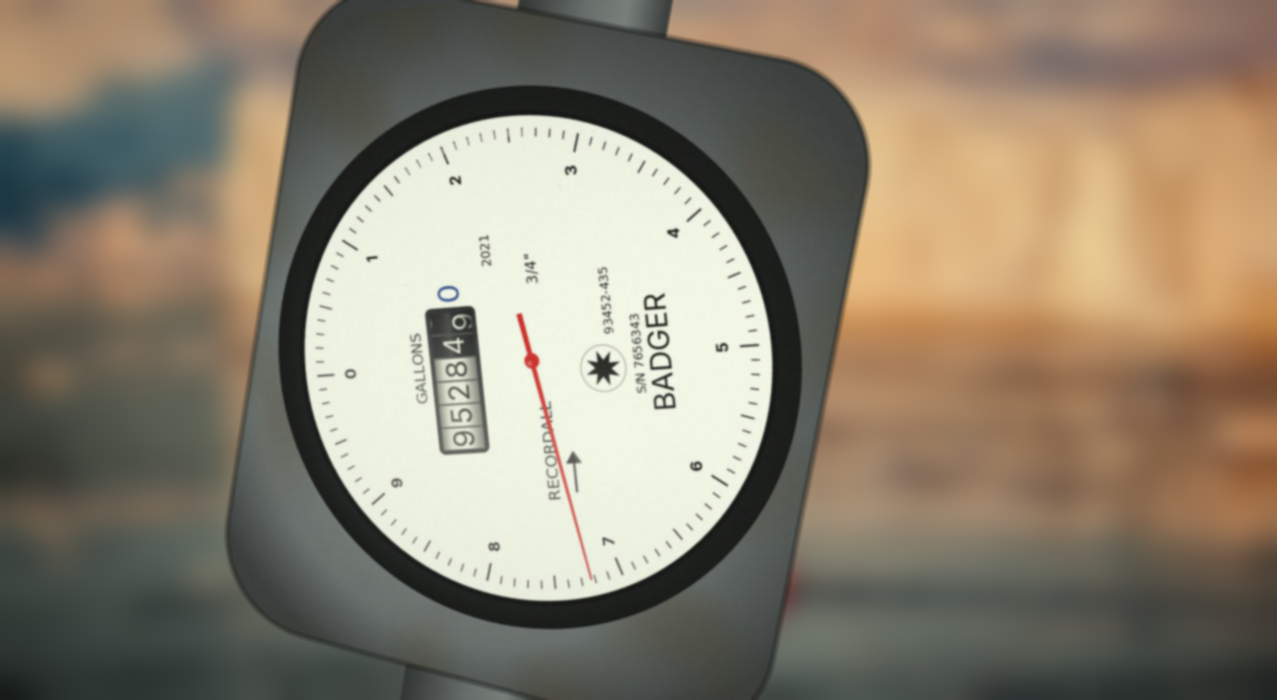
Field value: 9528487.2gal
